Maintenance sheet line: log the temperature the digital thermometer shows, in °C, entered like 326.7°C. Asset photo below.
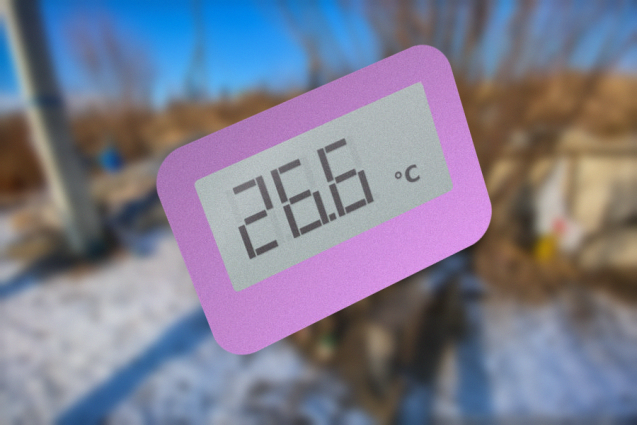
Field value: 26.6°C
